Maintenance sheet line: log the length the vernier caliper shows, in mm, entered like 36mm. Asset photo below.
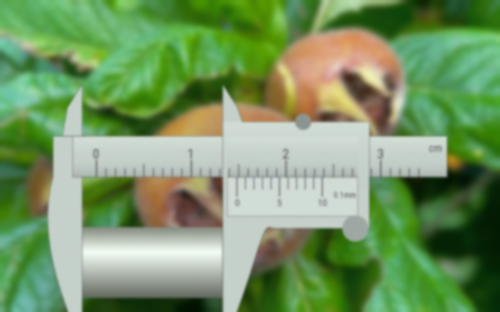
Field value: 14.8mm
